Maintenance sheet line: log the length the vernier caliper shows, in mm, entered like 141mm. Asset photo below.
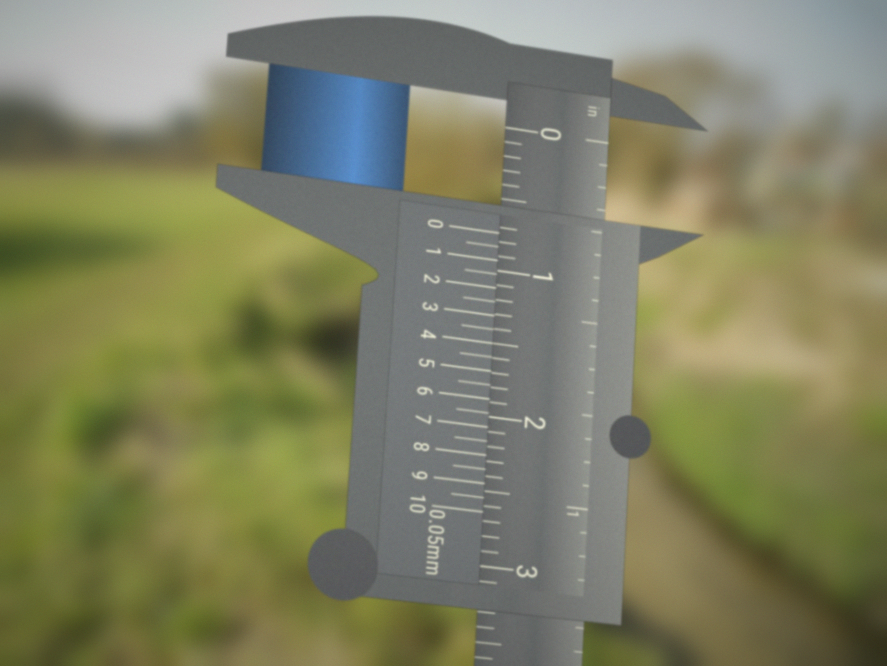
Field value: 7.4mm
